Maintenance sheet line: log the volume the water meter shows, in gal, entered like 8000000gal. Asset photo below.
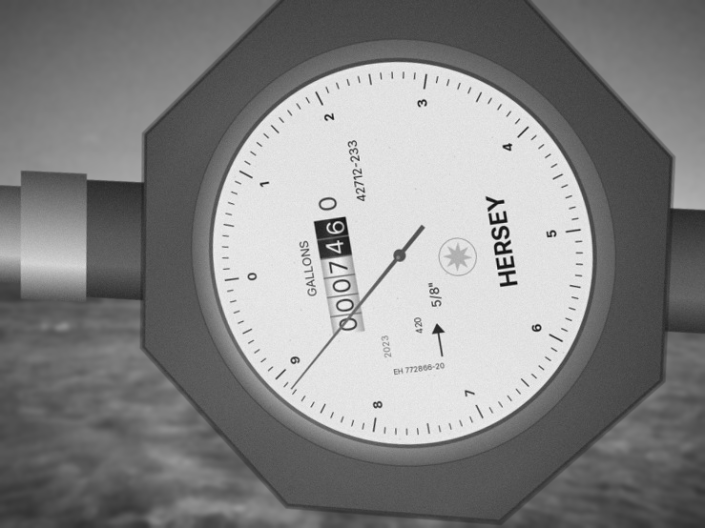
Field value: 7458.8gal
